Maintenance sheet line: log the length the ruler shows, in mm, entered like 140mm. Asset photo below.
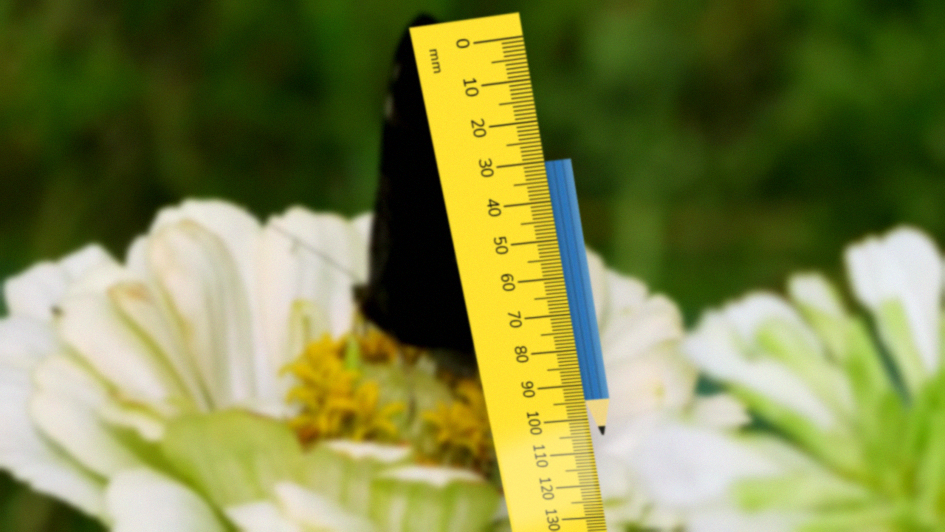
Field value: 75mm
